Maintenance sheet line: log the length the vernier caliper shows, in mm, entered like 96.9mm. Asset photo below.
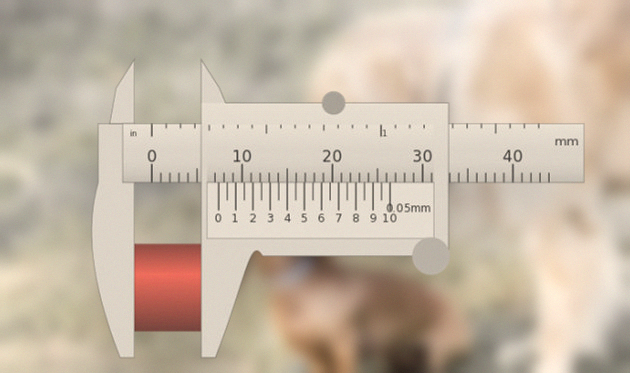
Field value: 7.4mm
